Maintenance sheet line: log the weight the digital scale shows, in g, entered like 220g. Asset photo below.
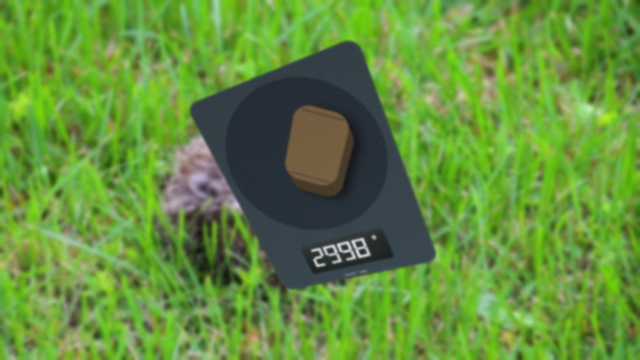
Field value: 2998g
